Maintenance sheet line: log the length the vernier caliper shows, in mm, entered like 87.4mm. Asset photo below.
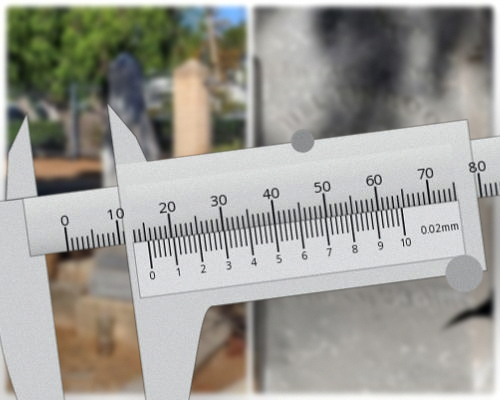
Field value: 15.5mm
